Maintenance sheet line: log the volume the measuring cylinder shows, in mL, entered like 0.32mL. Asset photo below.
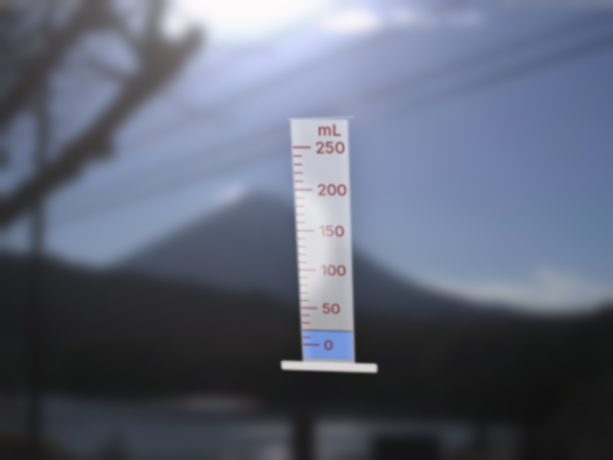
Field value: 20mL
